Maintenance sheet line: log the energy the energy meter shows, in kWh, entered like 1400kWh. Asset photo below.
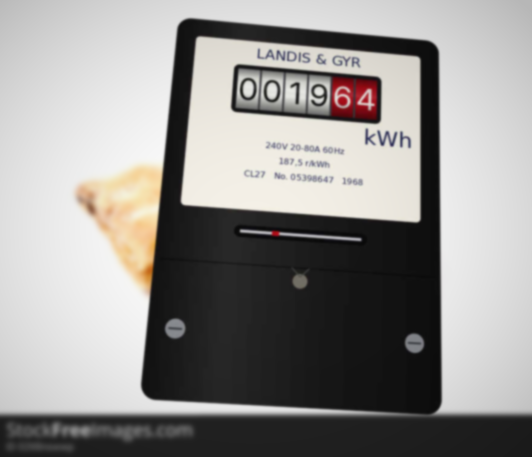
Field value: 19.64kWh
